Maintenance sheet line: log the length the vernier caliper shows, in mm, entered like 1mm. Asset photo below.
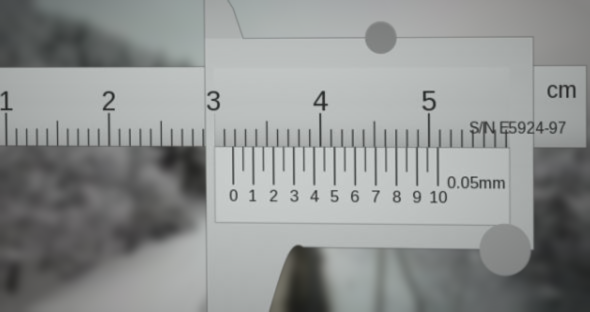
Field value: 31.8mm
